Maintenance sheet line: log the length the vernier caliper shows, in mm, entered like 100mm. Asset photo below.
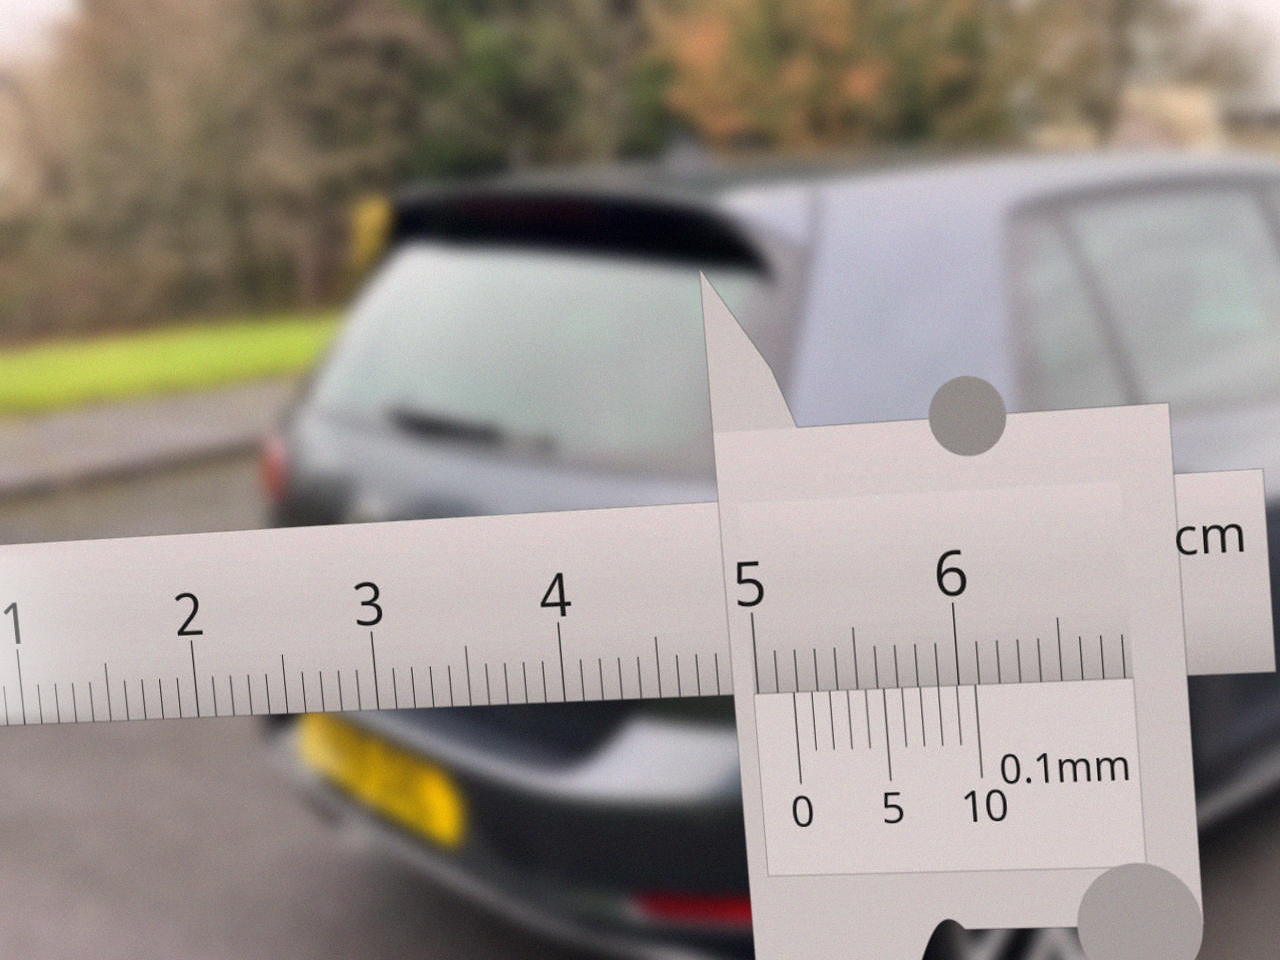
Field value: 51.8mm
